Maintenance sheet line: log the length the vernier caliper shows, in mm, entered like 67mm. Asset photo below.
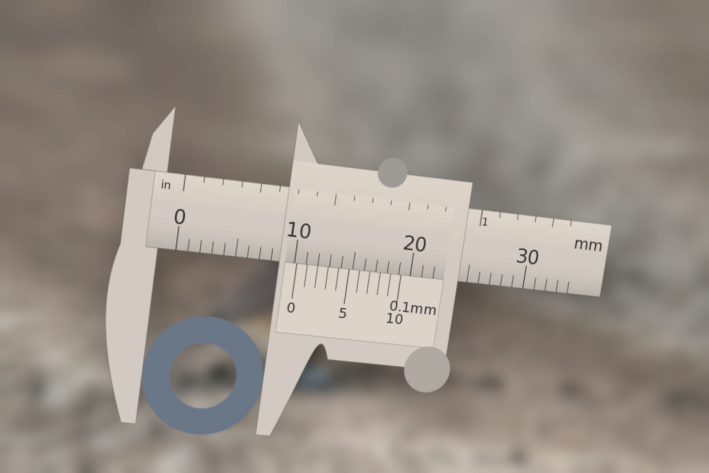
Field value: 10.2mm
